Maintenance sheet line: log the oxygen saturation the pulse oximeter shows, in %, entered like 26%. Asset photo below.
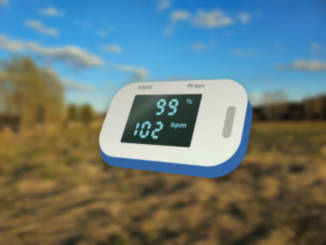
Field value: 99%
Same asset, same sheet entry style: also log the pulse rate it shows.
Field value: 102bpm
